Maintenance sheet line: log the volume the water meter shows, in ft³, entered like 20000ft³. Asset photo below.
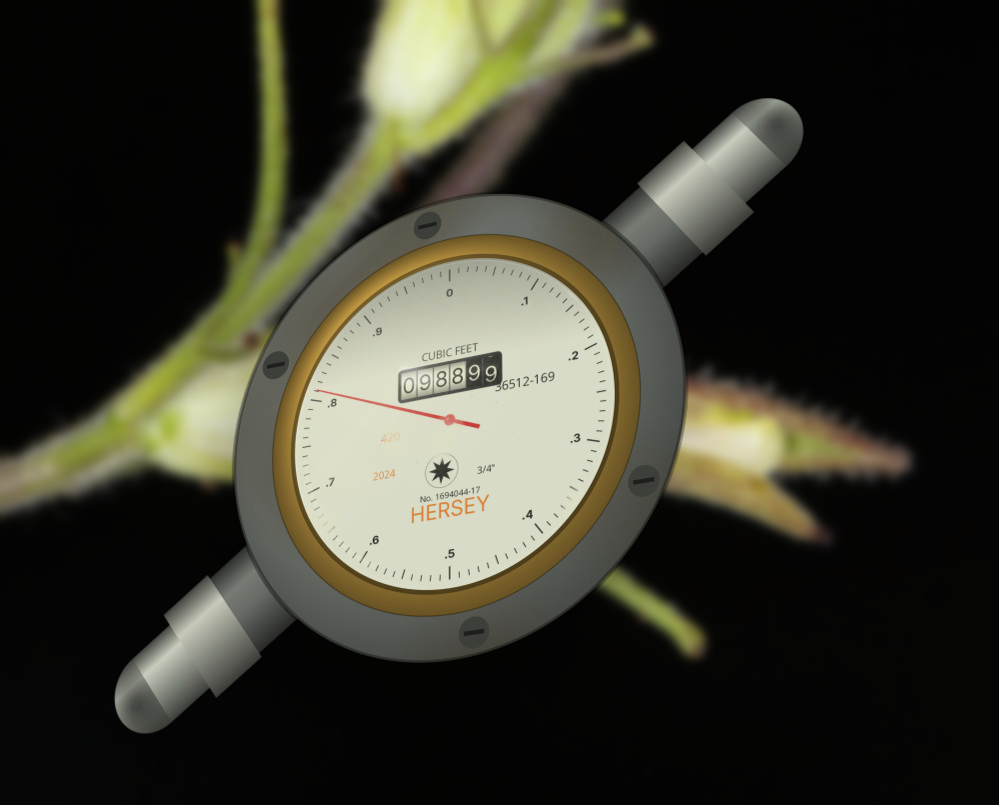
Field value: 98898.81ft³
